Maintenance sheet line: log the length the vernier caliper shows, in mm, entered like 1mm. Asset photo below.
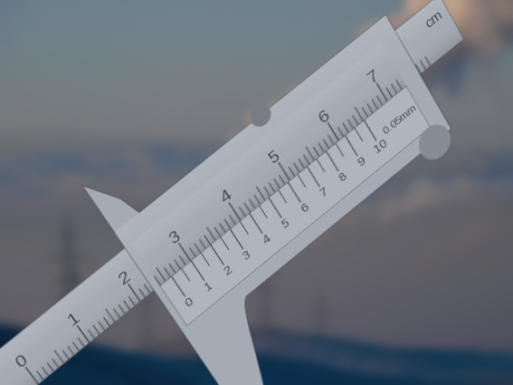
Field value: 26.2mm
